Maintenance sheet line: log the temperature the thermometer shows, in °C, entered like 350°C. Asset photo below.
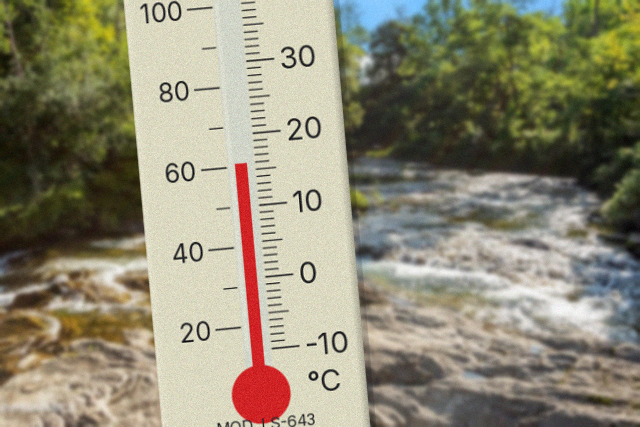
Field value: 16°C
